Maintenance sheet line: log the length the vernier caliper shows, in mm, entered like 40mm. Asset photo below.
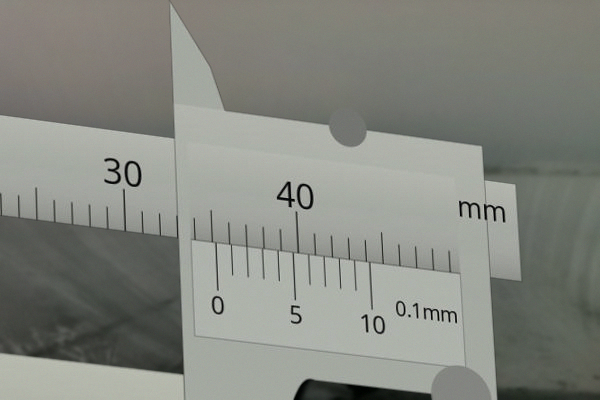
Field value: 35.2mm
